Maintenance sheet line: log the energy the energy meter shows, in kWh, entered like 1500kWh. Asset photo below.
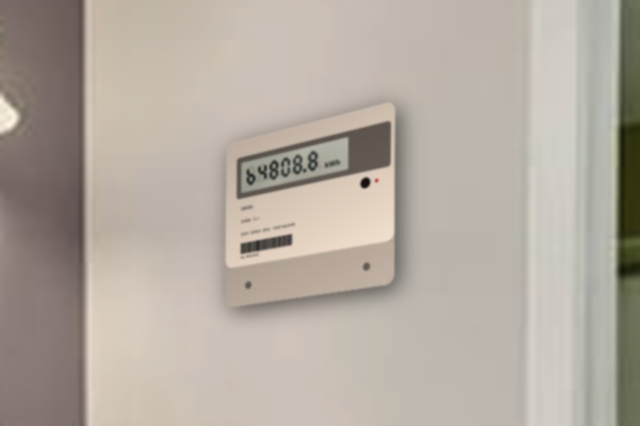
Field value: 64808.8kWh
